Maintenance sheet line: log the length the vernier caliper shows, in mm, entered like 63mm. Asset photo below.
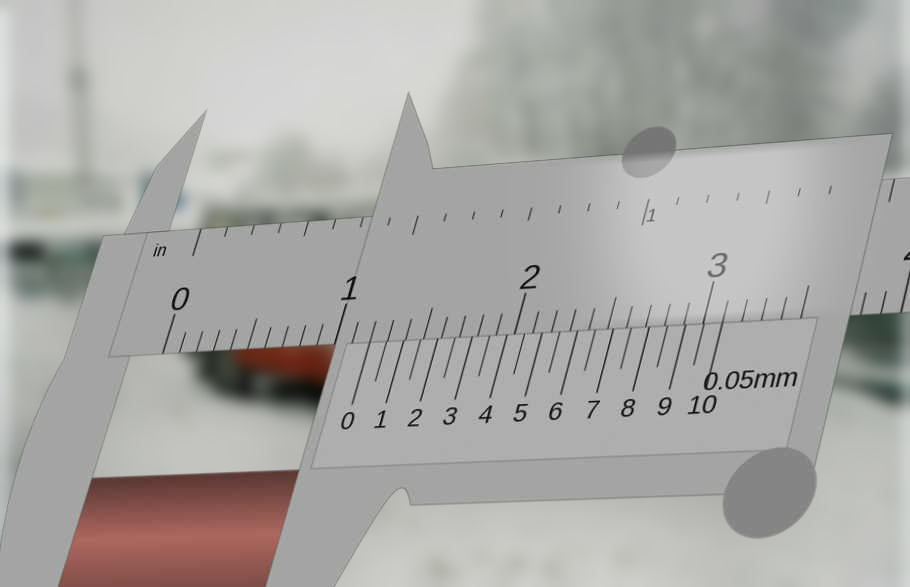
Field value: 12.0mm
